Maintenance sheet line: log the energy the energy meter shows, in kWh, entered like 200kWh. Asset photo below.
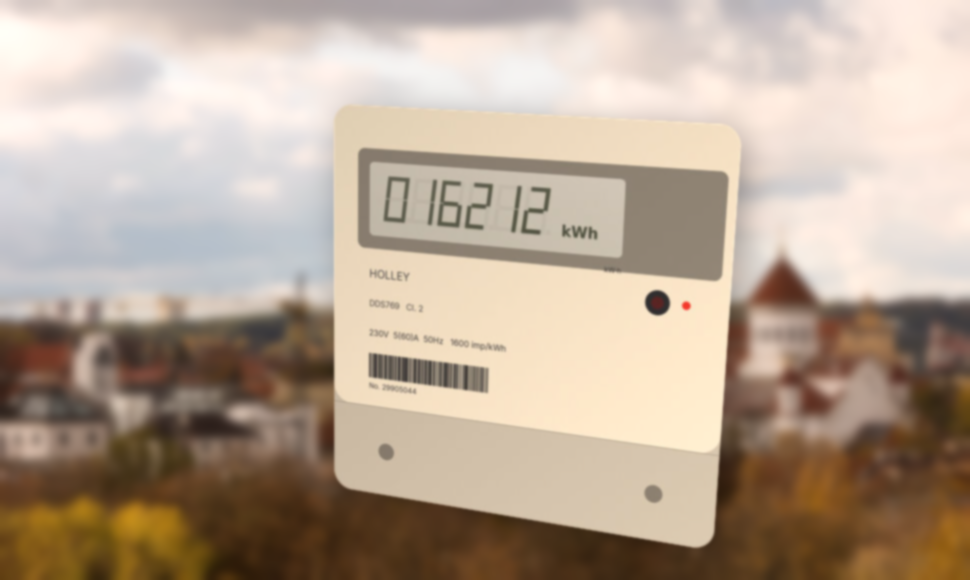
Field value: 16212kWh
